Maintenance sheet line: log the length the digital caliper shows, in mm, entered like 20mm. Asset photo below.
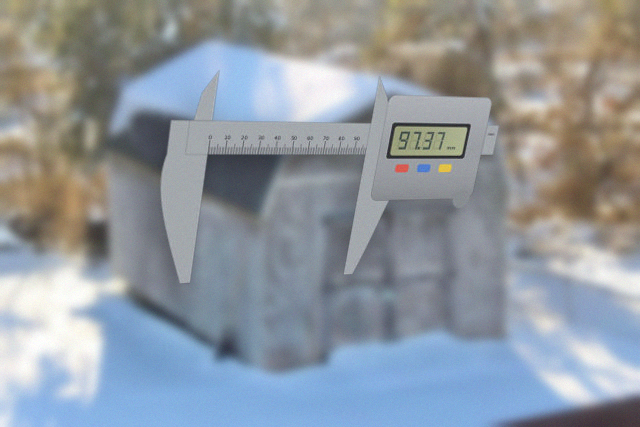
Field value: 97.37mm
